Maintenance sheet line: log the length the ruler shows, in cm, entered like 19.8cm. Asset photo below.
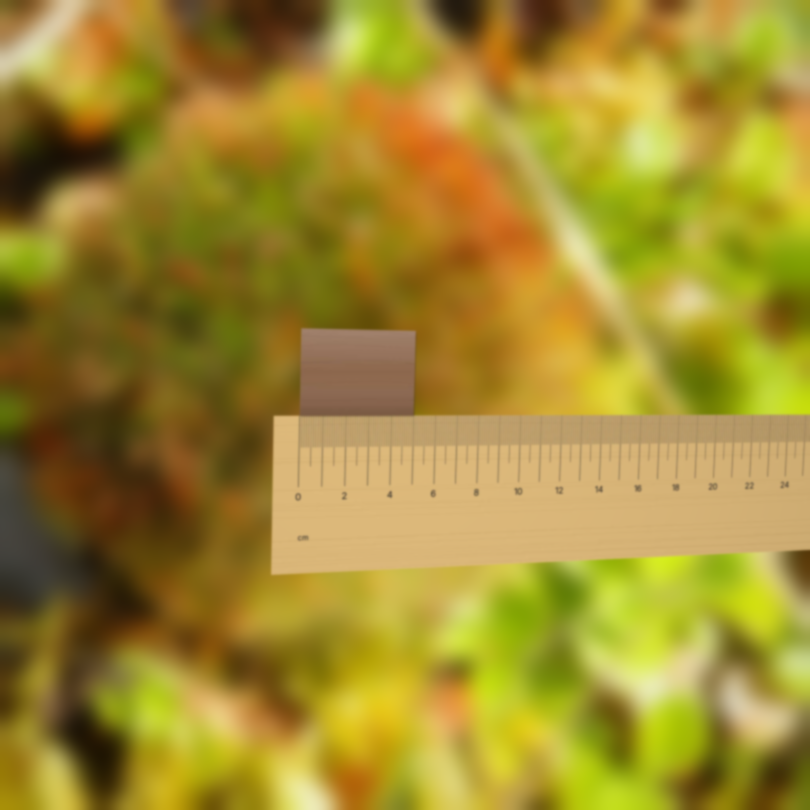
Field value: 5cm
